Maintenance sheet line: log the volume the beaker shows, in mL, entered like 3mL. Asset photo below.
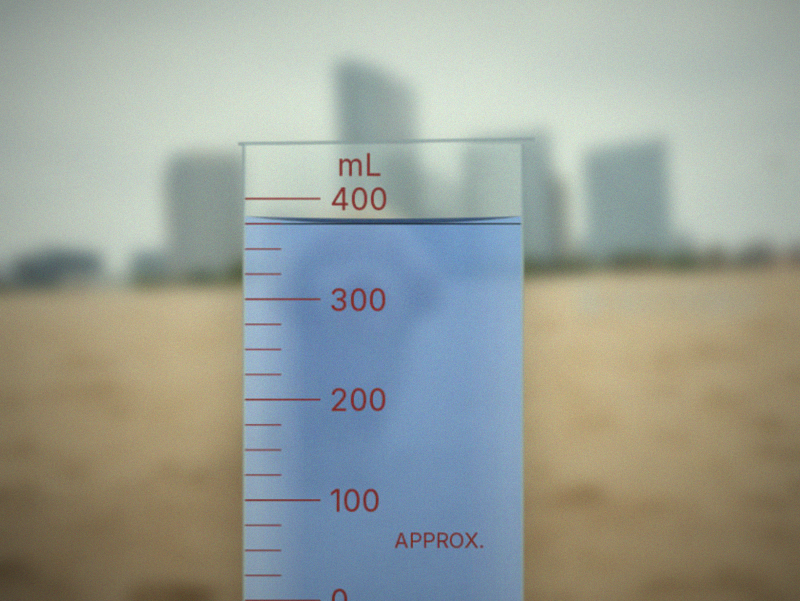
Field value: 375mL
